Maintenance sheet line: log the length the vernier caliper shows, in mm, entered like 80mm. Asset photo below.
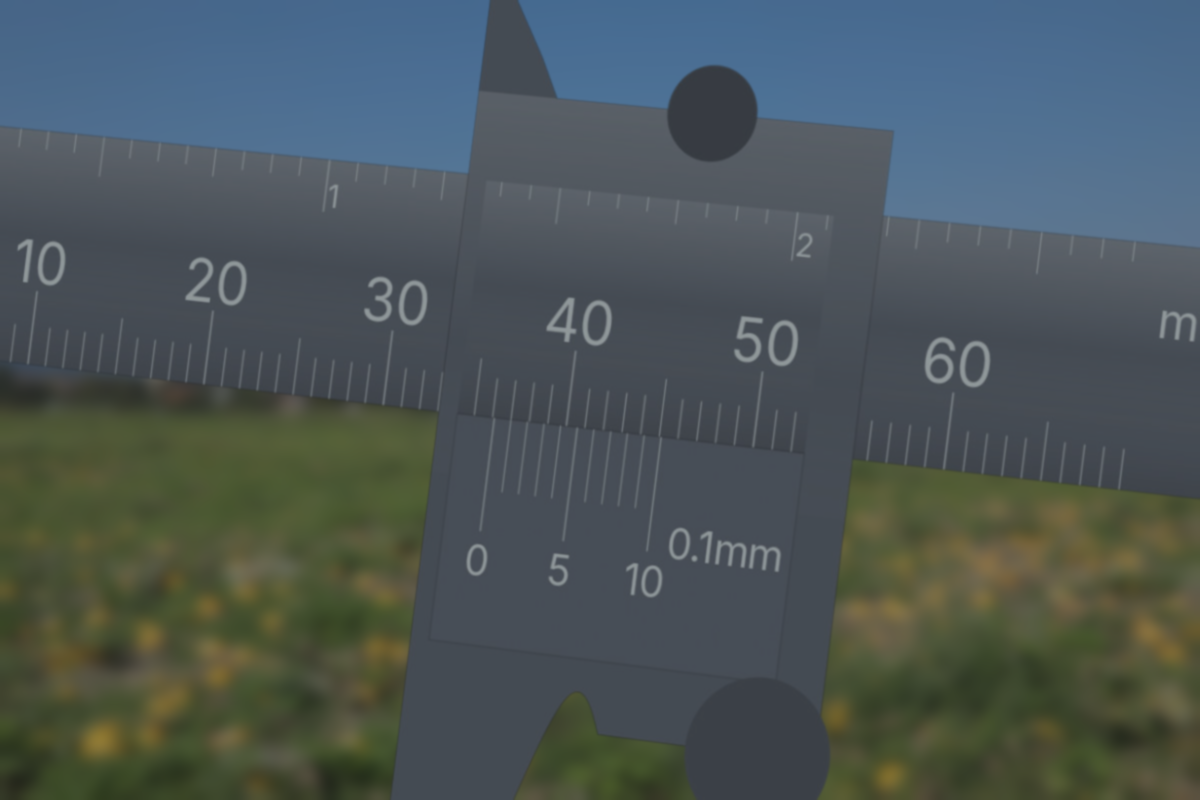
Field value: 36.1mm
